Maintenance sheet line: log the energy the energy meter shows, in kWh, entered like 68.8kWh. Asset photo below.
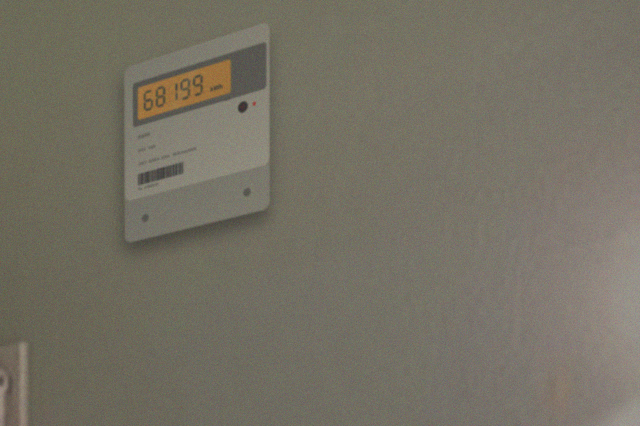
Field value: 68199kWh
